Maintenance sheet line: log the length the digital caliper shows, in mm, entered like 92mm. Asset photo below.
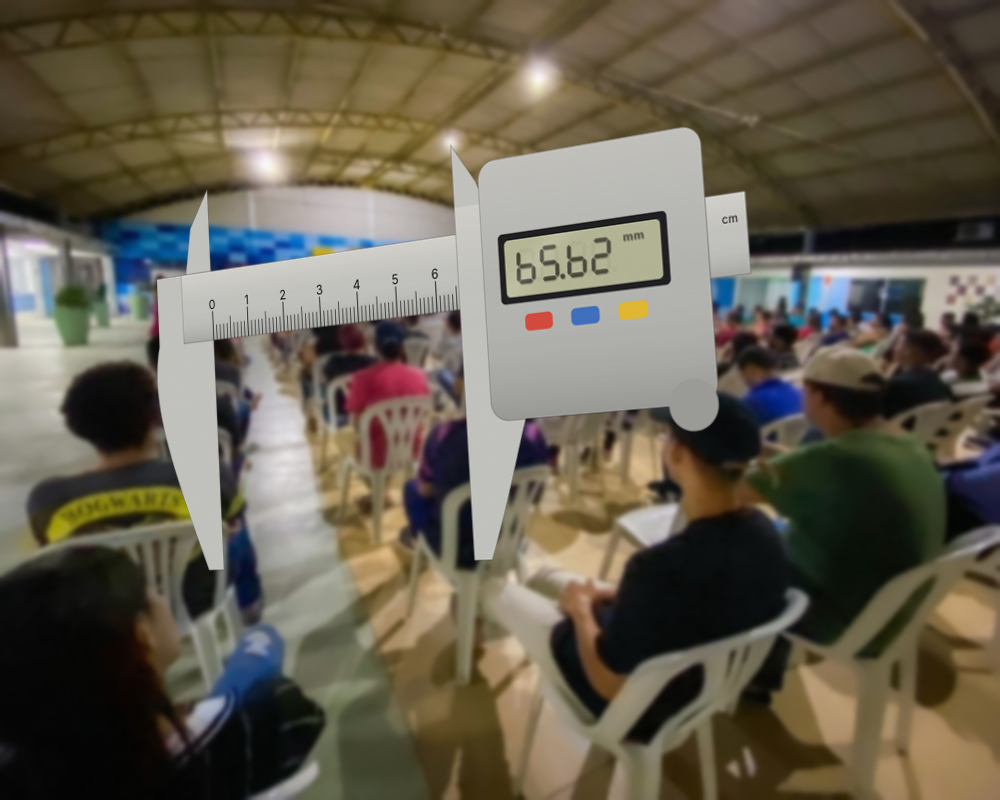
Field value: 65.62mm
